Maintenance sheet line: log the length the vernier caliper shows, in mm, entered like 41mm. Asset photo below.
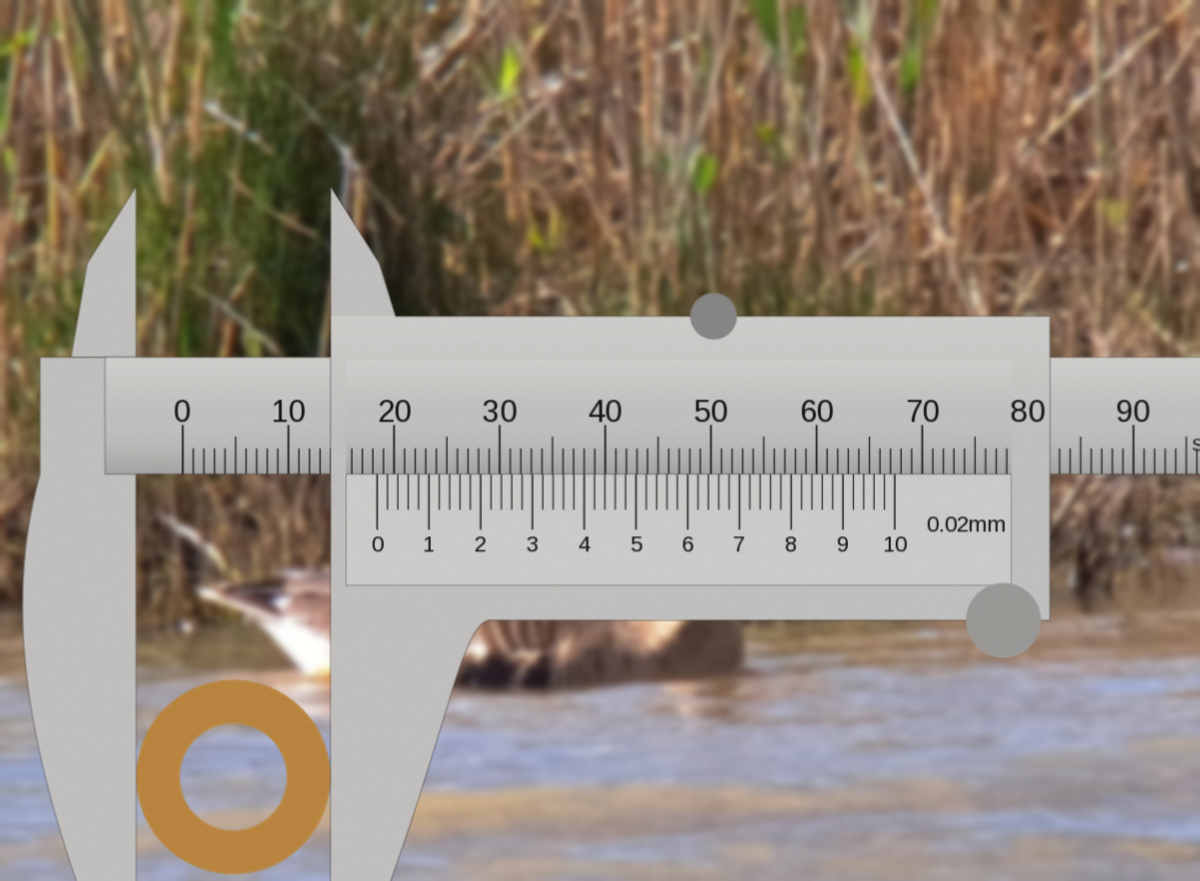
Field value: 18.4mm
